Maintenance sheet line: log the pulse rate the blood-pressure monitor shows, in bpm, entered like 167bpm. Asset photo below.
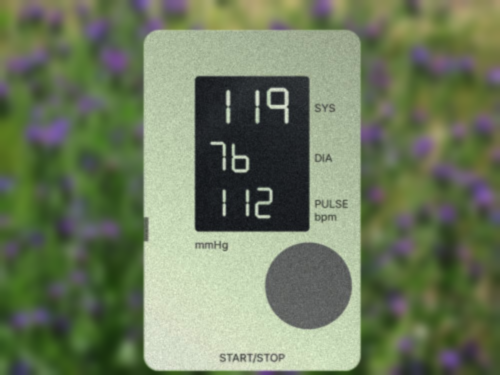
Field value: 112bpm
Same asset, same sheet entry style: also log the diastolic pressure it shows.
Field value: 76mmHg
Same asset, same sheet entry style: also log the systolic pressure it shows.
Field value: 119mmHg
